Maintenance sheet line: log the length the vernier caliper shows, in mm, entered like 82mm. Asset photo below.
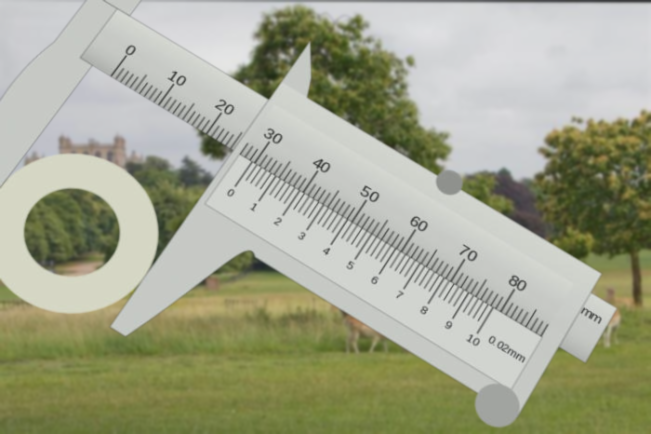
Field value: 29.5mm
